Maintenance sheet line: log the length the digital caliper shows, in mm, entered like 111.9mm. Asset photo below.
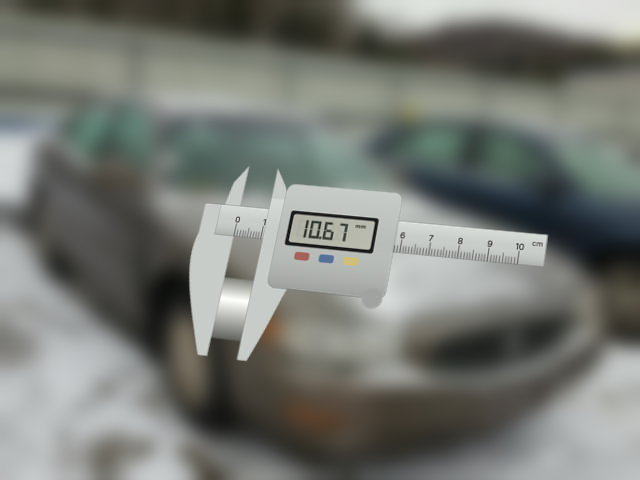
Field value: 10.67mm
